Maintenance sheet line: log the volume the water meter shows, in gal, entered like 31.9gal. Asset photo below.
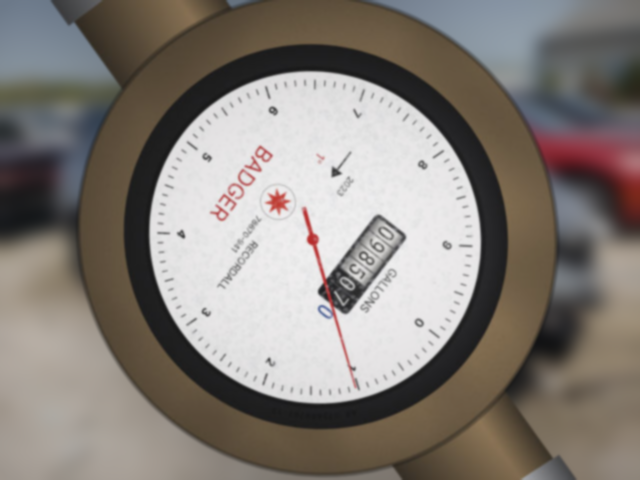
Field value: 985071.0gal
